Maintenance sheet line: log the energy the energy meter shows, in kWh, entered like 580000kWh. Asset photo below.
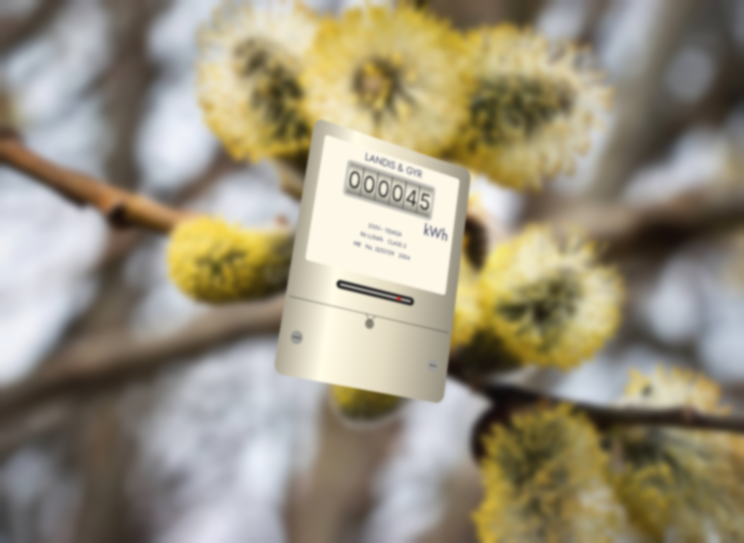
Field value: 45kWh
